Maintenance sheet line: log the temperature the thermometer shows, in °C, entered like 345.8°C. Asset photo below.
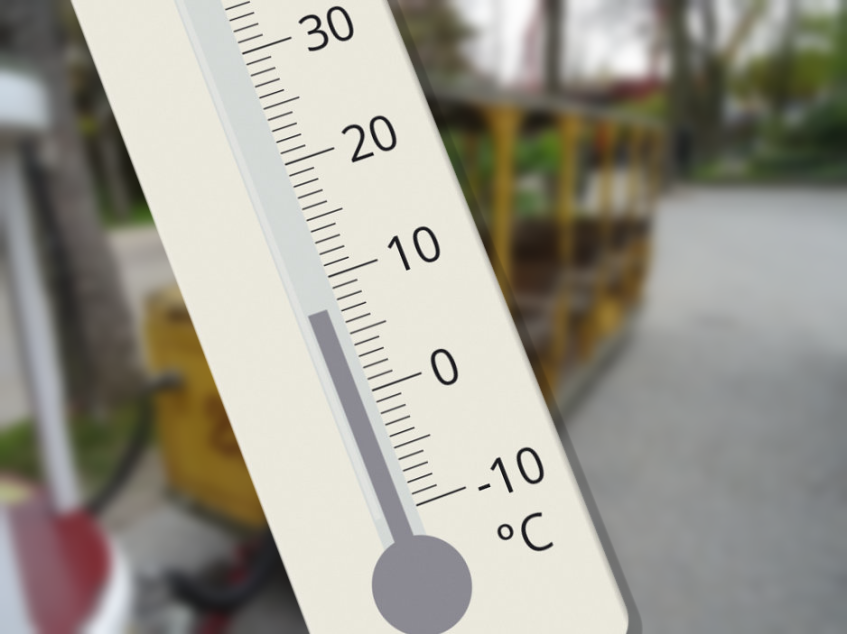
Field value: 7.5°C
